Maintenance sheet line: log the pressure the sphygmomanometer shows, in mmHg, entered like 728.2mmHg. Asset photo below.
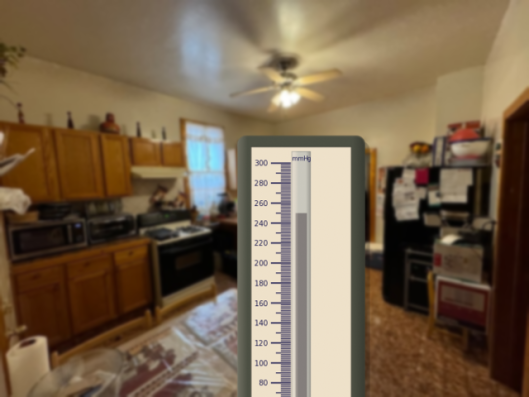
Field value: 250mmHg
